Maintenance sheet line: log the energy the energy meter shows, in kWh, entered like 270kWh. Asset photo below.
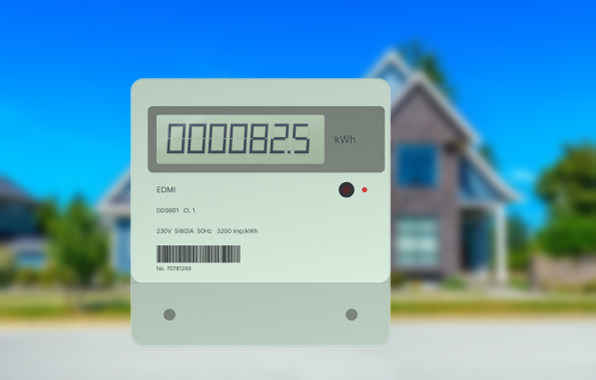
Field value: 82.5kWh
